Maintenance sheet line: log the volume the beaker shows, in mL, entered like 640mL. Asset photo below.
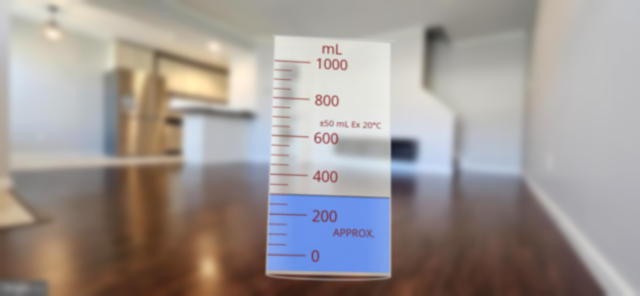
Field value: 300mL
